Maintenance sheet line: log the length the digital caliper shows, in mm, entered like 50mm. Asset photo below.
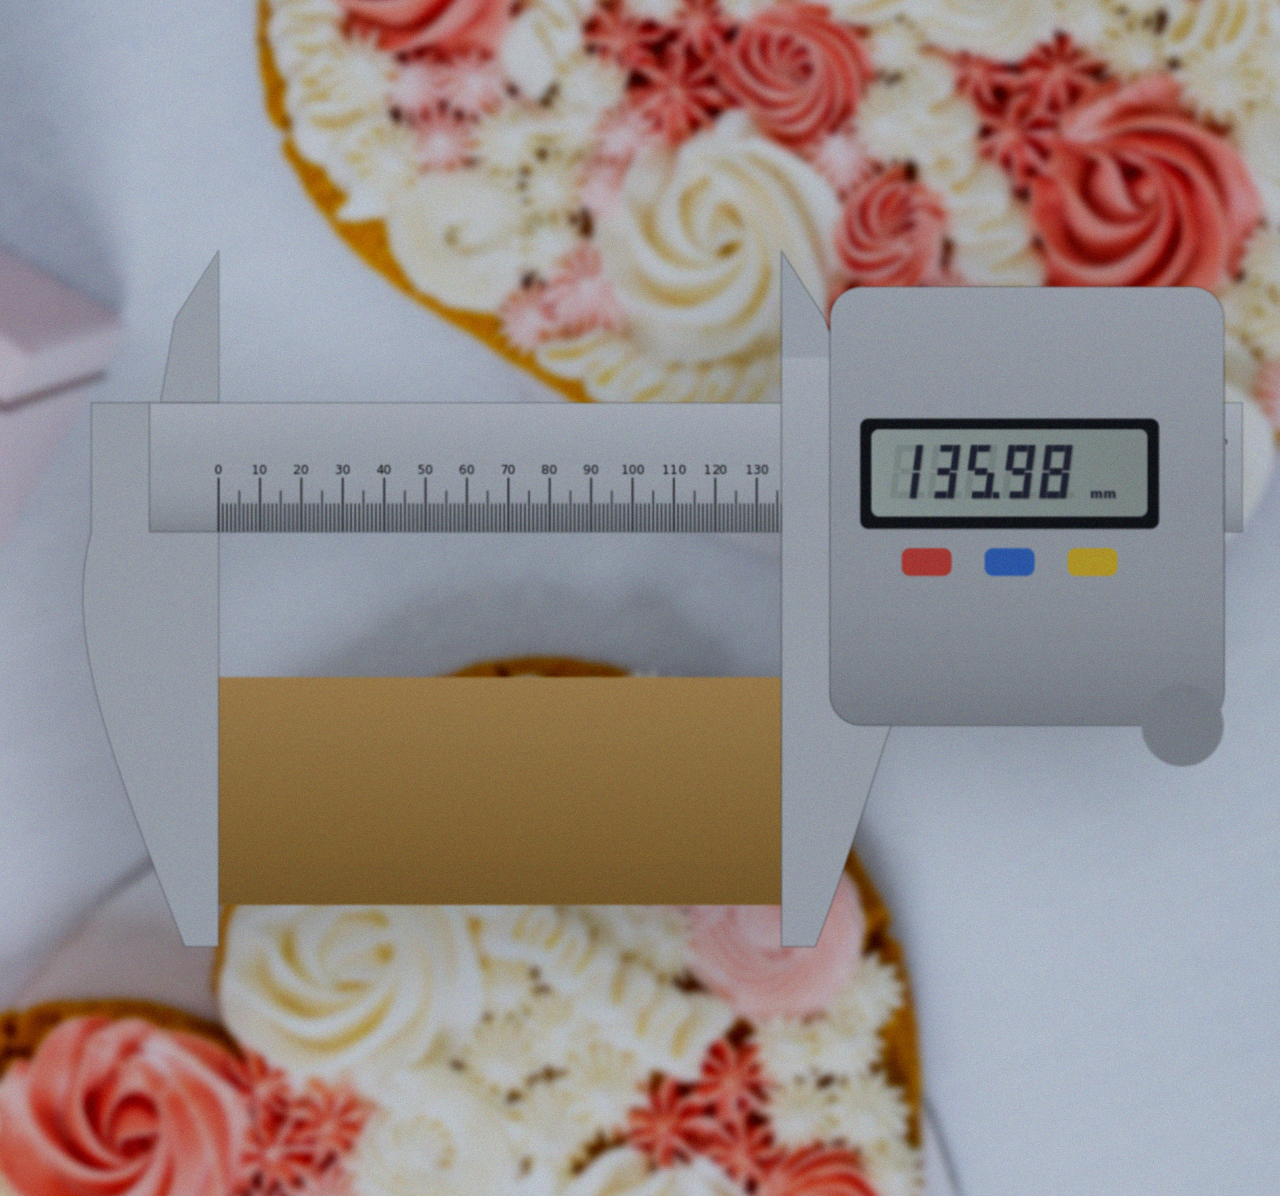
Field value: 135.98mm
